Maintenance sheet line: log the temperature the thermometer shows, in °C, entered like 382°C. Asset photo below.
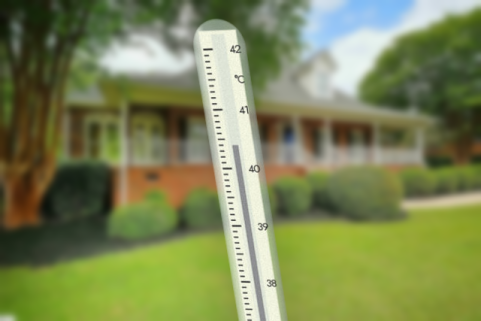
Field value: 40.4°C
